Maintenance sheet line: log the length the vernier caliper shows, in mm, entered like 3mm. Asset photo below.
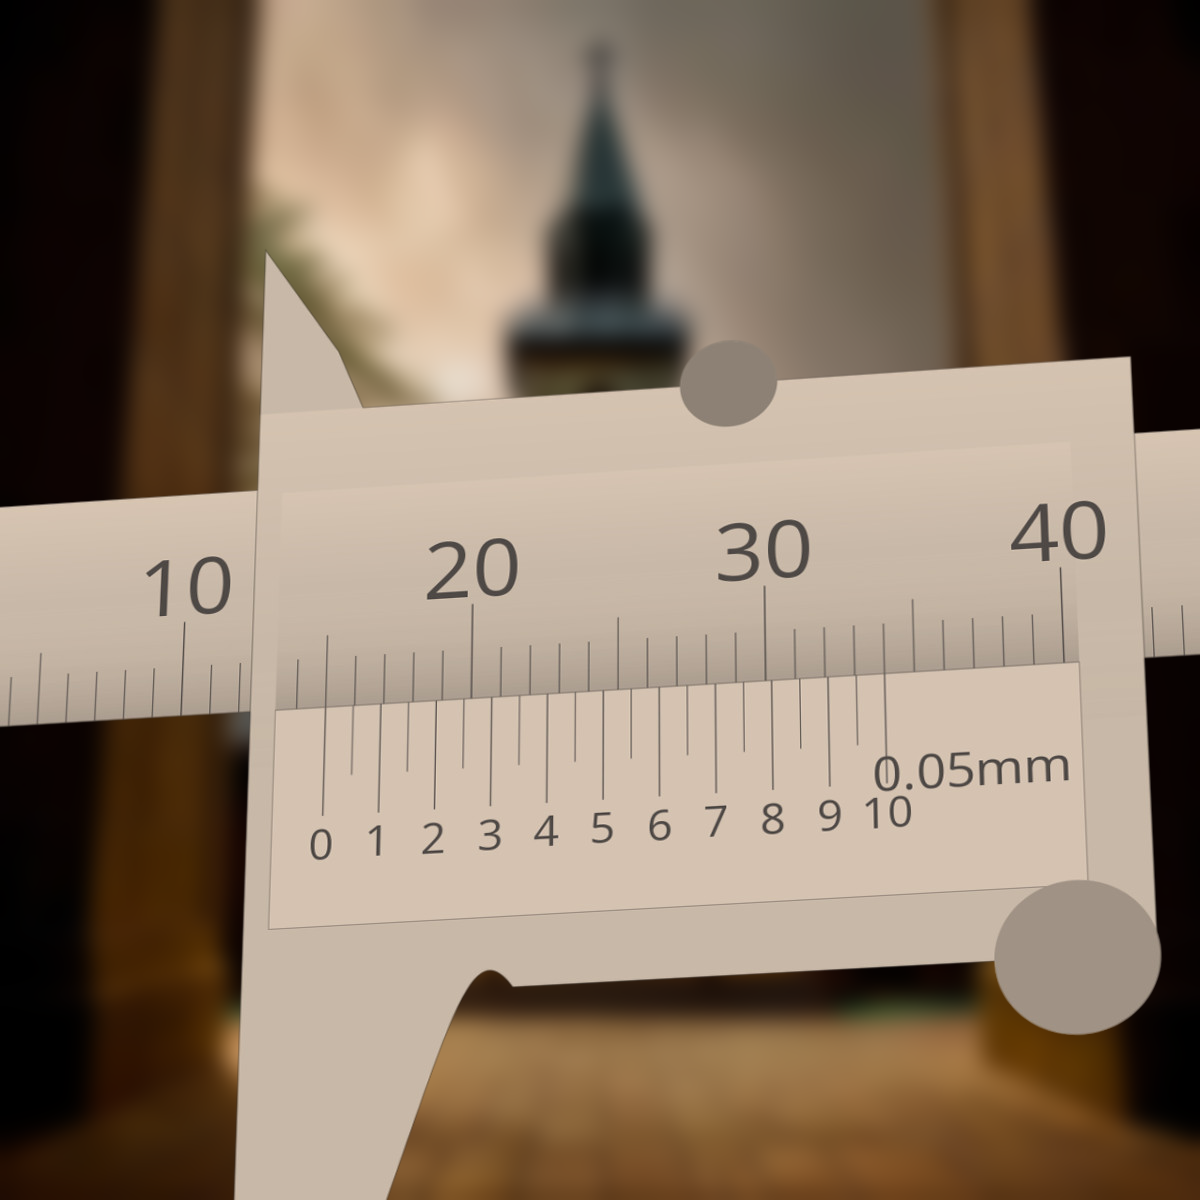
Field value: 15.00mm
